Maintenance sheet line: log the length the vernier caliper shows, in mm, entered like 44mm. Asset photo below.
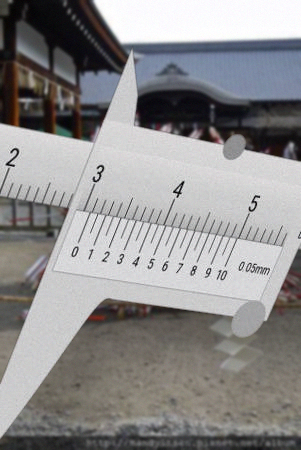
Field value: 30.8mm
